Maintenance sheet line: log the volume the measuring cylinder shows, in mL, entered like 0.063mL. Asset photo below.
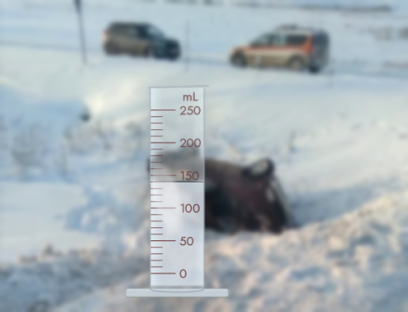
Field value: 140mL
